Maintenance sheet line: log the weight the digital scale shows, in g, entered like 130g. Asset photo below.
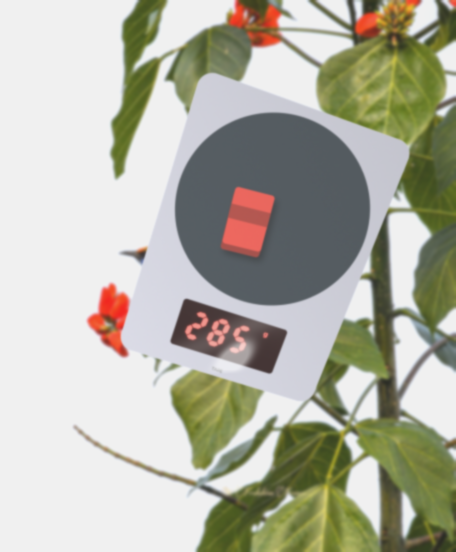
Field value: 285g
